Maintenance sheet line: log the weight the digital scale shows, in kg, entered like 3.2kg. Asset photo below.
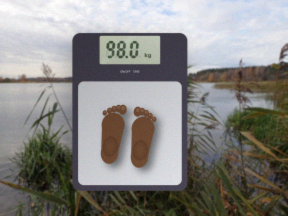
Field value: 98.0kg
